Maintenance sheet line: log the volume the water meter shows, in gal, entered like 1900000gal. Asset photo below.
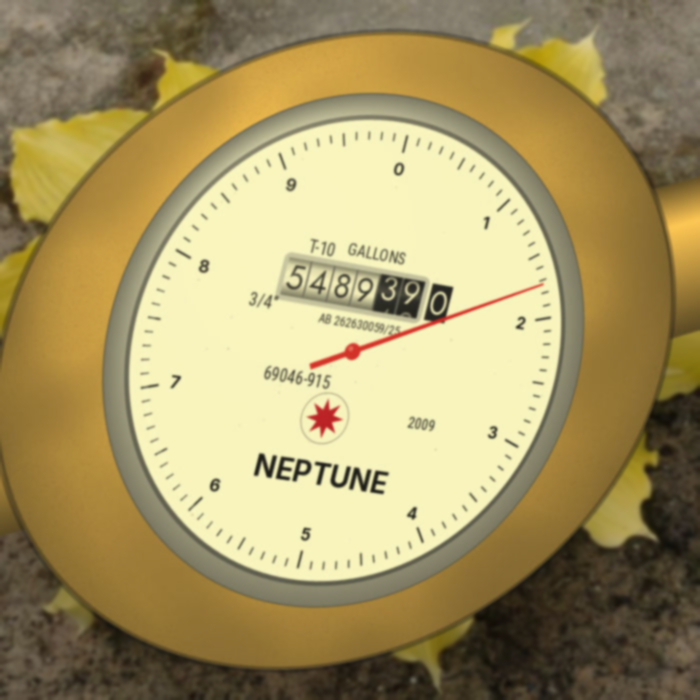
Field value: 5489391.7gal
